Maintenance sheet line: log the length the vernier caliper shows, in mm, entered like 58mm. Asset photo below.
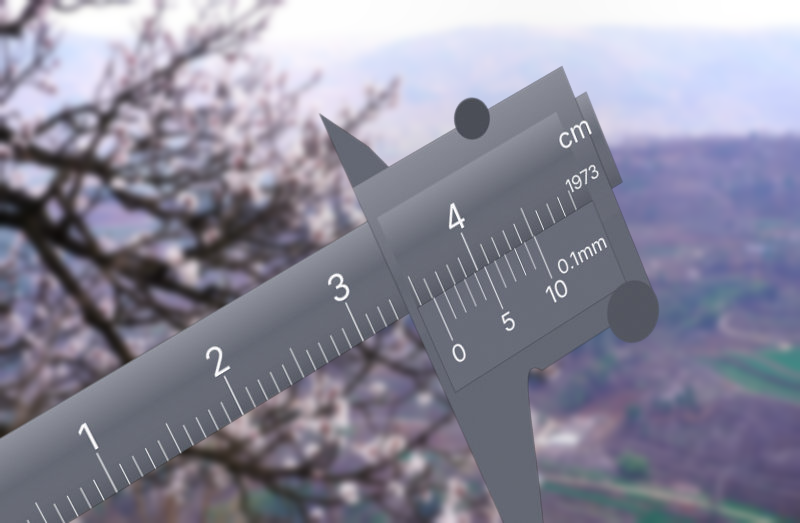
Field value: 36.1mm
